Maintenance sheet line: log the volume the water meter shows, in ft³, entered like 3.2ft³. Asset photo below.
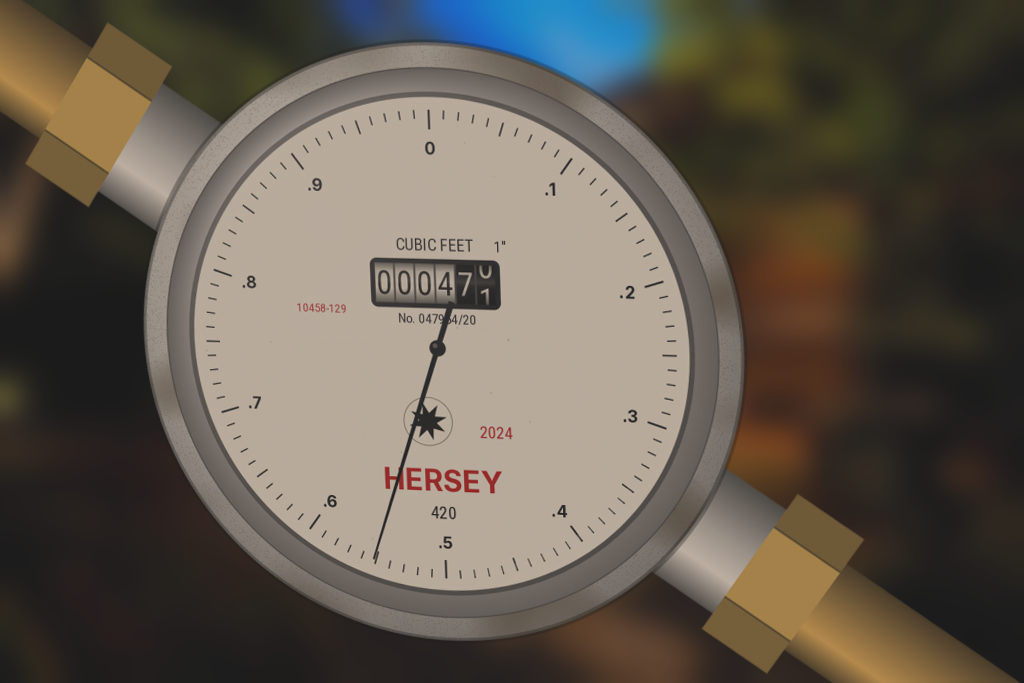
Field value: 470.55ft³
